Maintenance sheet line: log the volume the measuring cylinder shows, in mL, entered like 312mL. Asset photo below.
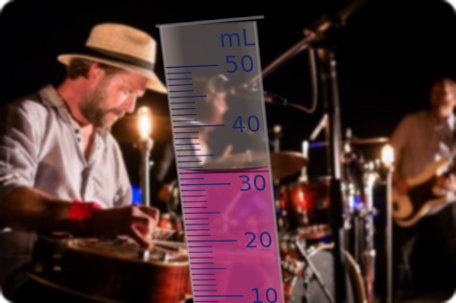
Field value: 32mL
